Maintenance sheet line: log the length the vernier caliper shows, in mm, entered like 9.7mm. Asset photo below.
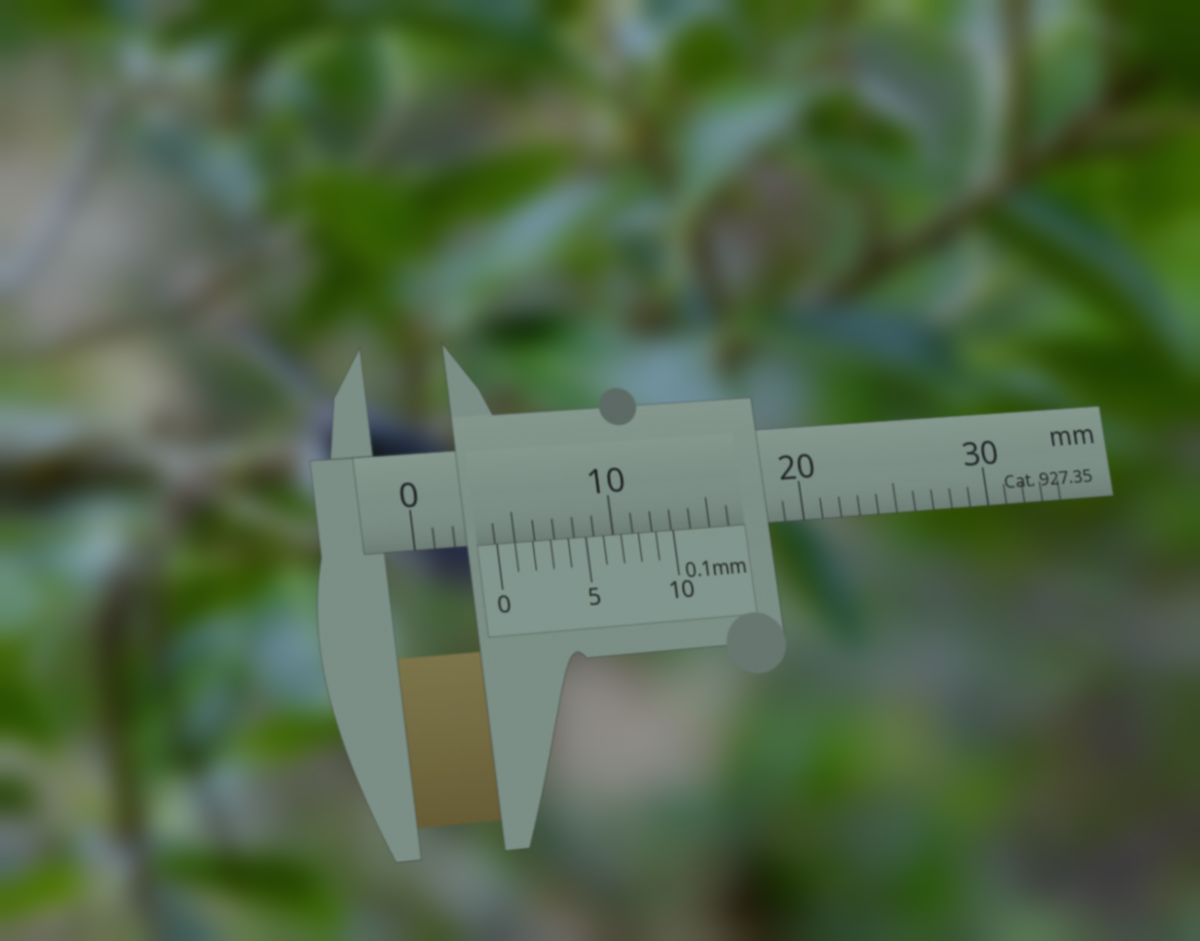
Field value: 4.1mm
